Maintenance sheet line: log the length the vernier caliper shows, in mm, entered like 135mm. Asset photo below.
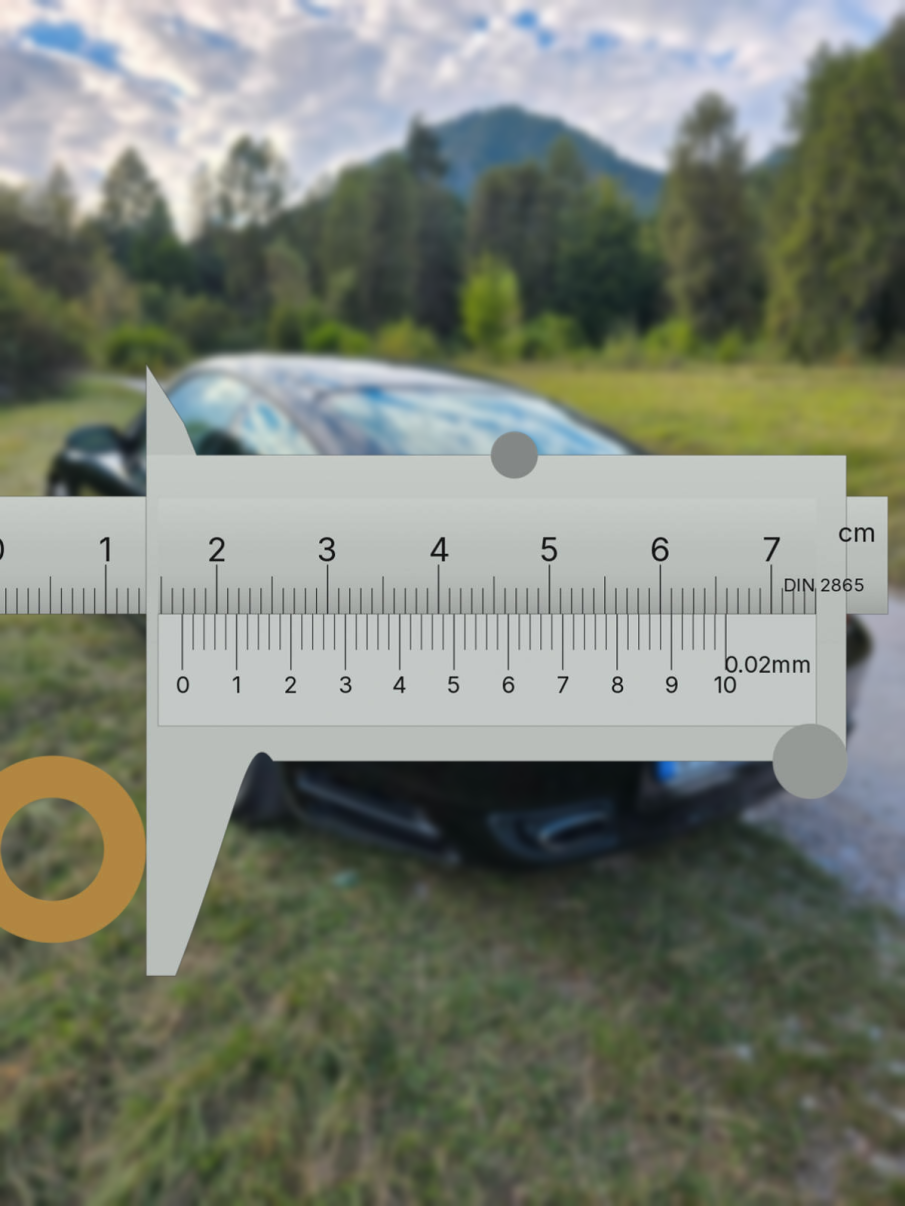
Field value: 16.9mm
